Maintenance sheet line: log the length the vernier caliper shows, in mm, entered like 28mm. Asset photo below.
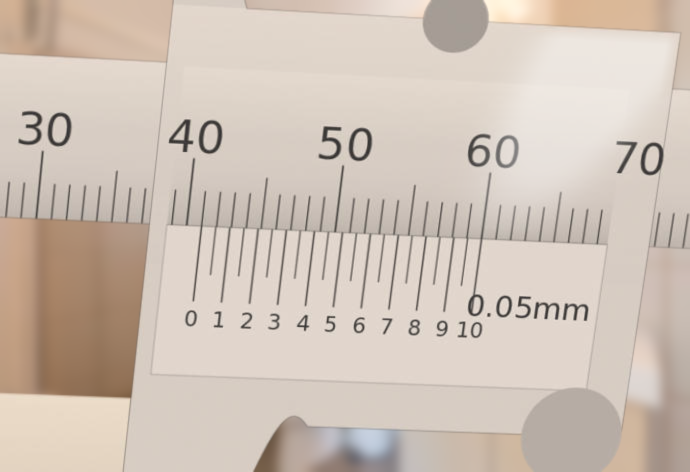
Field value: 41.0mm
